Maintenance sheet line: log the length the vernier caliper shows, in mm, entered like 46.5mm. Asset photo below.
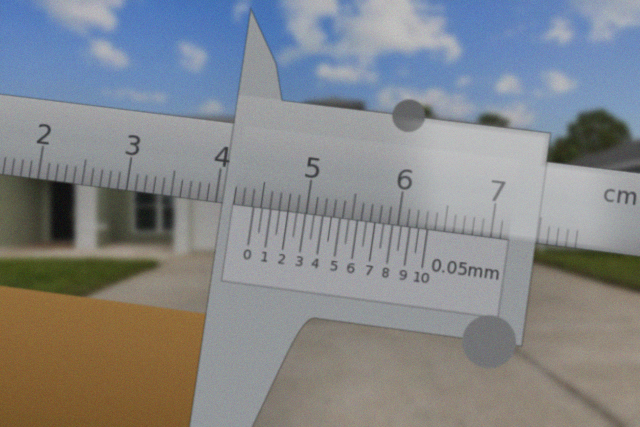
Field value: 44.2mm
